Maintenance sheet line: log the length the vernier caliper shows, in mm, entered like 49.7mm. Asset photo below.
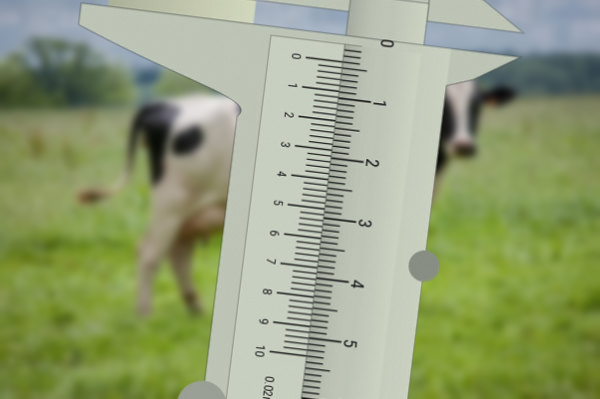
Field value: 4.0mm
